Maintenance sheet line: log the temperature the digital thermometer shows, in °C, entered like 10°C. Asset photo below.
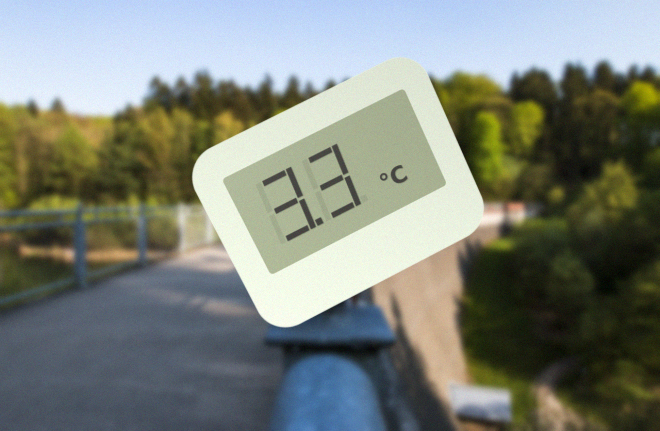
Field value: 3.3°C
